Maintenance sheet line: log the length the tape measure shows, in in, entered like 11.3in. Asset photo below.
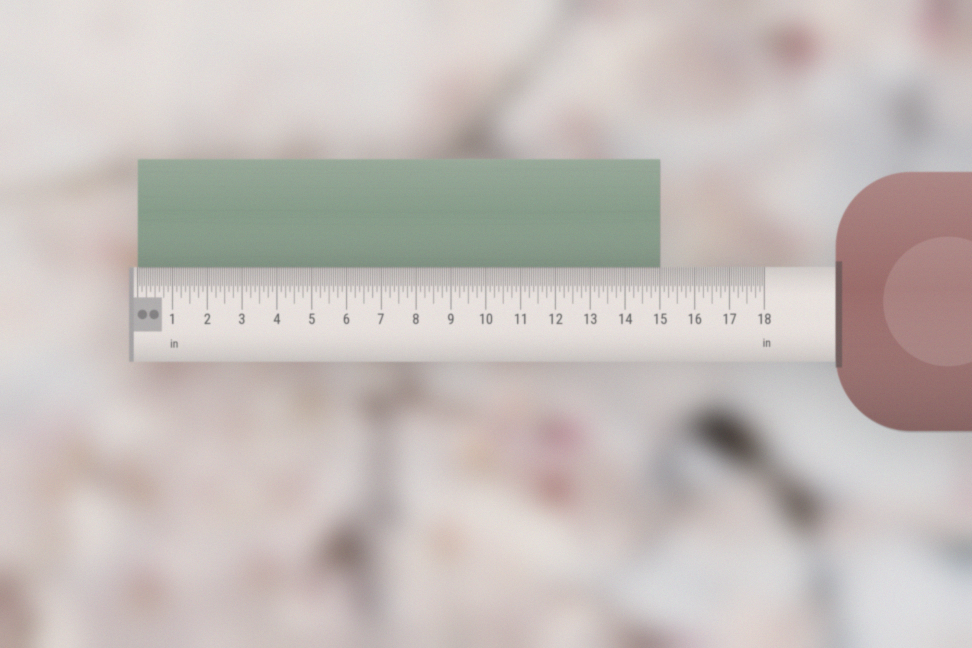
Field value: 15in
